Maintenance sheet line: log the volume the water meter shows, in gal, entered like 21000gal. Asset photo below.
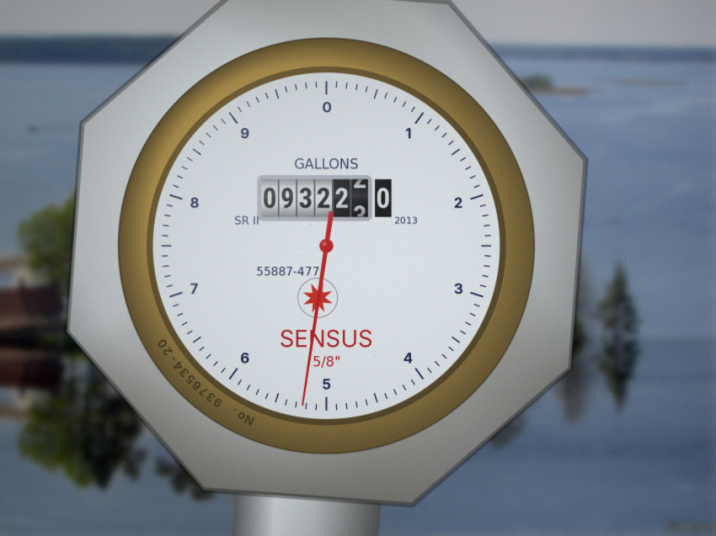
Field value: 932225.2gal
